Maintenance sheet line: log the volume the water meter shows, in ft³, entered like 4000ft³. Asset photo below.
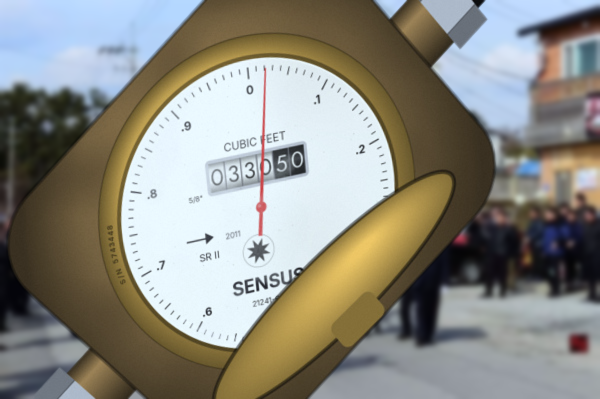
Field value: 33050.02ft³
